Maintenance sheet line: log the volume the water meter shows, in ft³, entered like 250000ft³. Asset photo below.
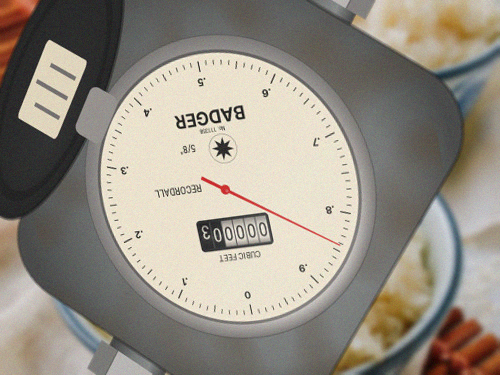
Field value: 2.84ft³
